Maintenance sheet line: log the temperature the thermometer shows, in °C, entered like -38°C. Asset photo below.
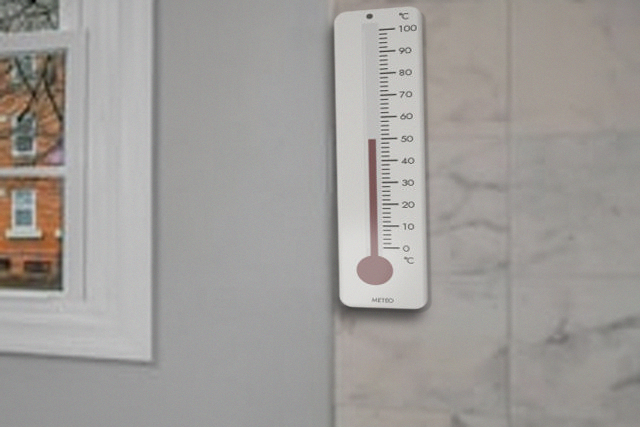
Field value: 50°C
